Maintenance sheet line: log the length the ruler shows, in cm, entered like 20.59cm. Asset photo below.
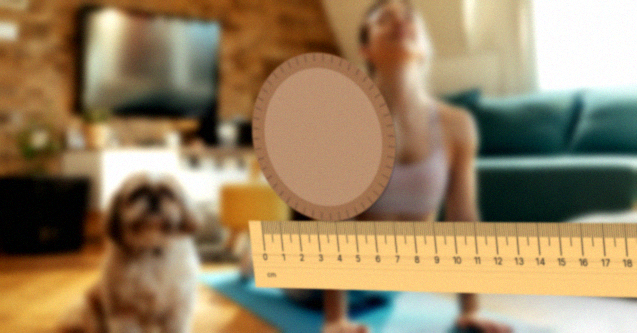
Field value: 7.5cm
